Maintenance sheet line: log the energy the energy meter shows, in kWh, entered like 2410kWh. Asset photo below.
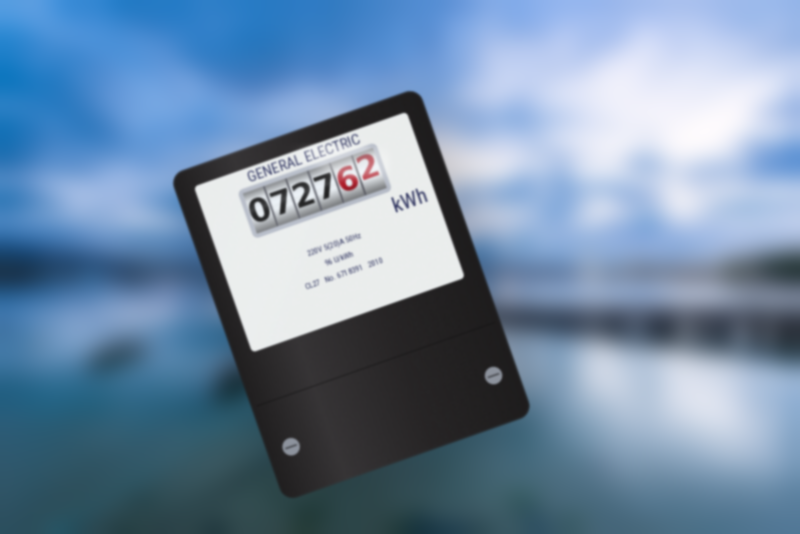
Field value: 727.62kWh
